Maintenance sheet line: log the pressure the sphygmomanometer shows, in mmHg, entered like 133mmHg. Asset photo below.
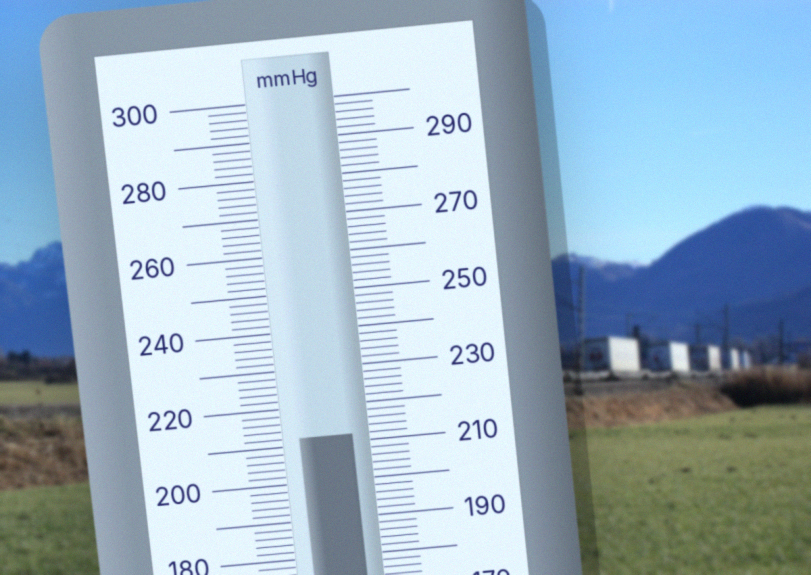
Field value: 212mmHg
